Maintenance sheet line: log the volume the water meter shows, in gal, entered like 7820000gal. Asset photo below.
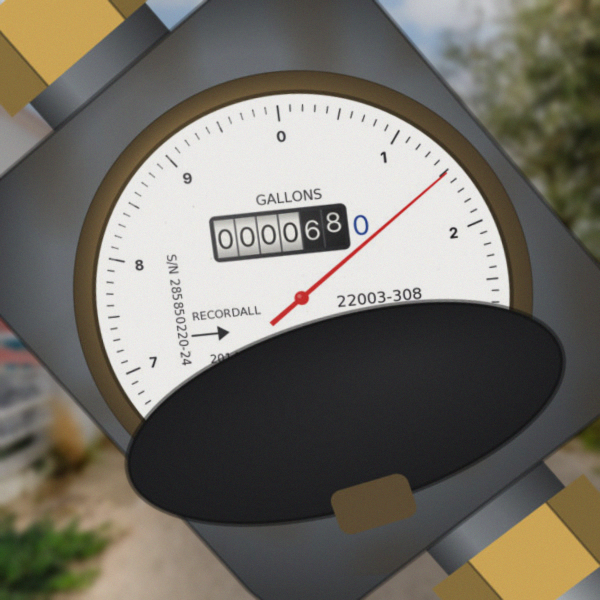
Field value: 681.5gal
